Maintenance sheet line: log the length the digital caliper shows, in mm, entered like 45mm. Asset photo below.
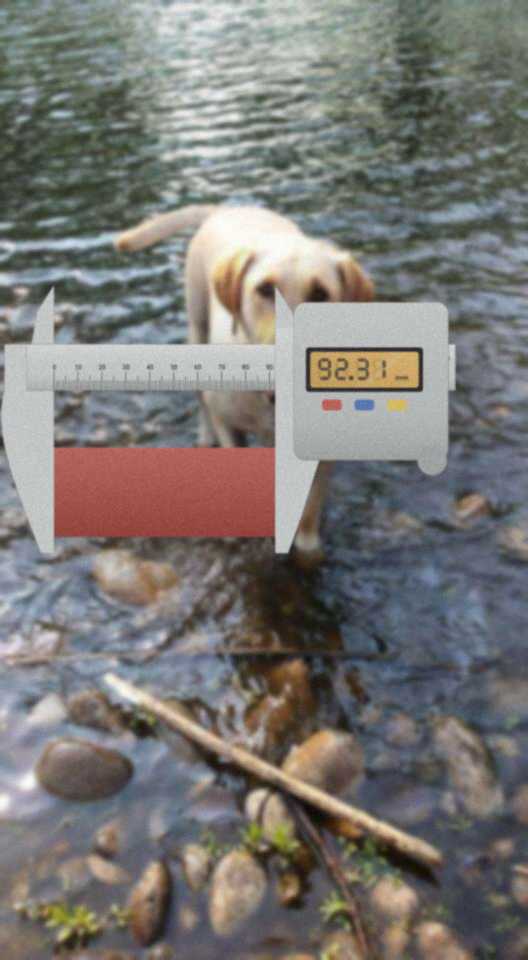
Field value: 92.31mm
